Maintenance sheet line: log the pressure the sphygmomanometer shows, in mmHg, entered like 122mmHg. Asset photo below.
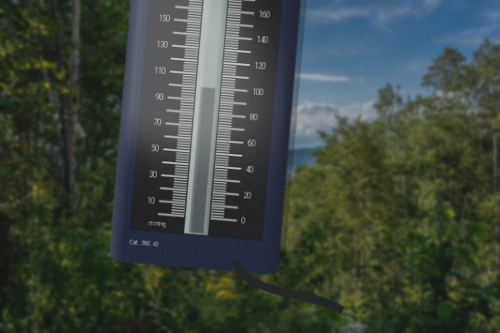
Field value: 100mmHg
